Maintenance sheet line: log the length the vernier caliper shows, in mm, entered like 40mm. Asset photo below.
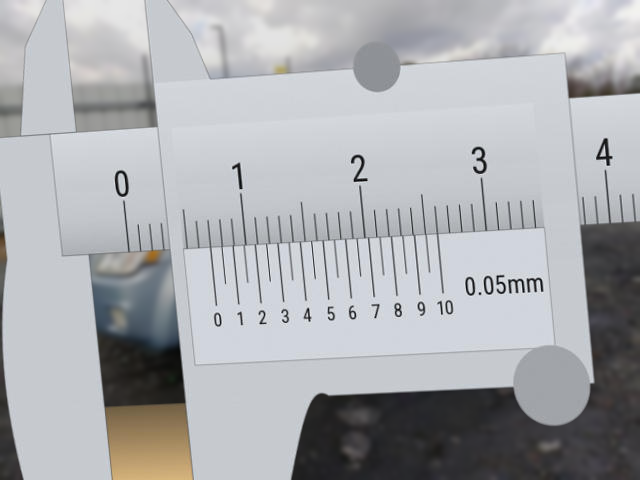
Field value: 7.0mm
